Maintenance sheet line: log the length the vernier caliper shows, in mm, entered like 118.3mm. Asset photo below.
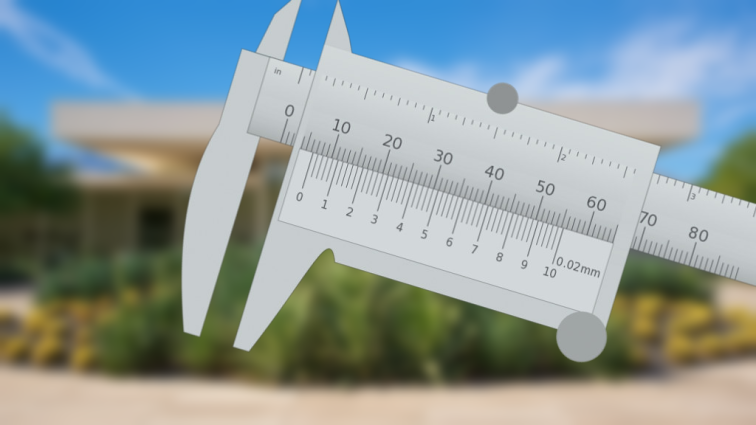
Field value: 6.4mm
